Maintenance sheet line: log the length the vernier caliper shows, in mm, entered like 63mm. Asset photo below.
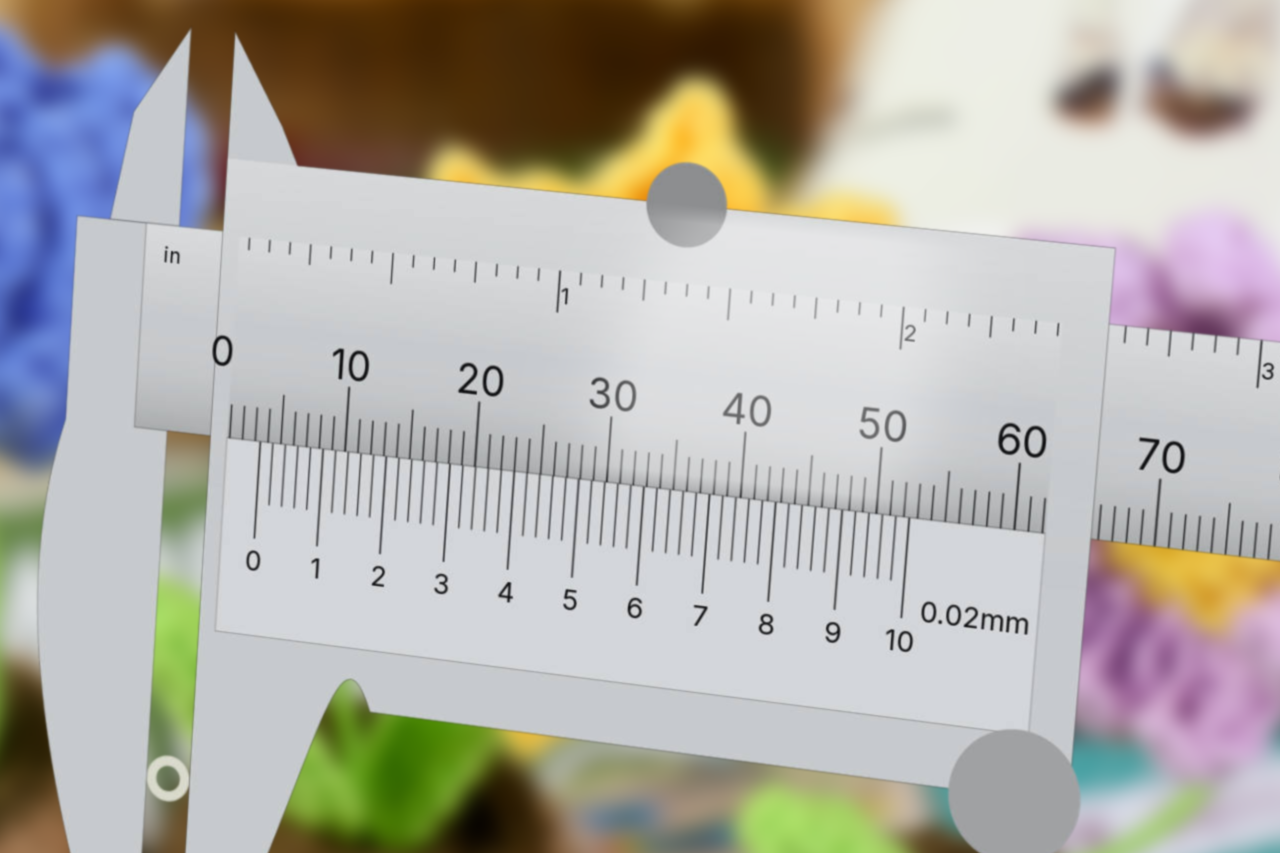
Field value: 3.4mm
